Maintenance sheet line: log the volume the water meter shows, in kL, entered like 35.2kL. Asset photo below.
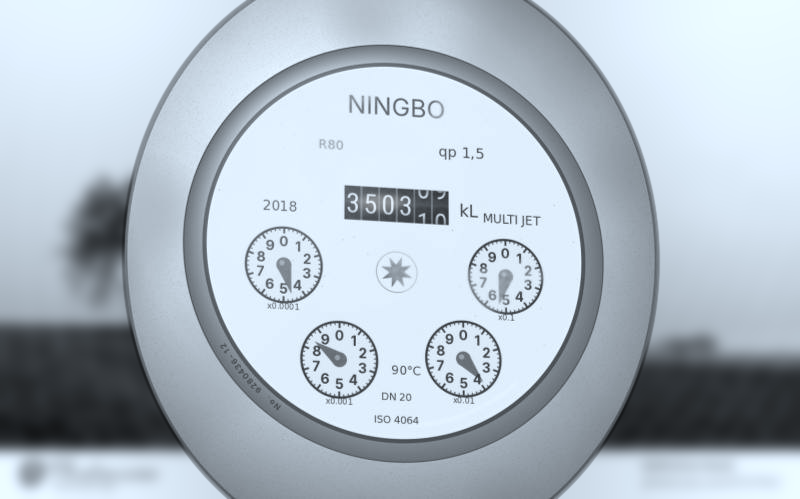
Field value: 350309.5384kL
